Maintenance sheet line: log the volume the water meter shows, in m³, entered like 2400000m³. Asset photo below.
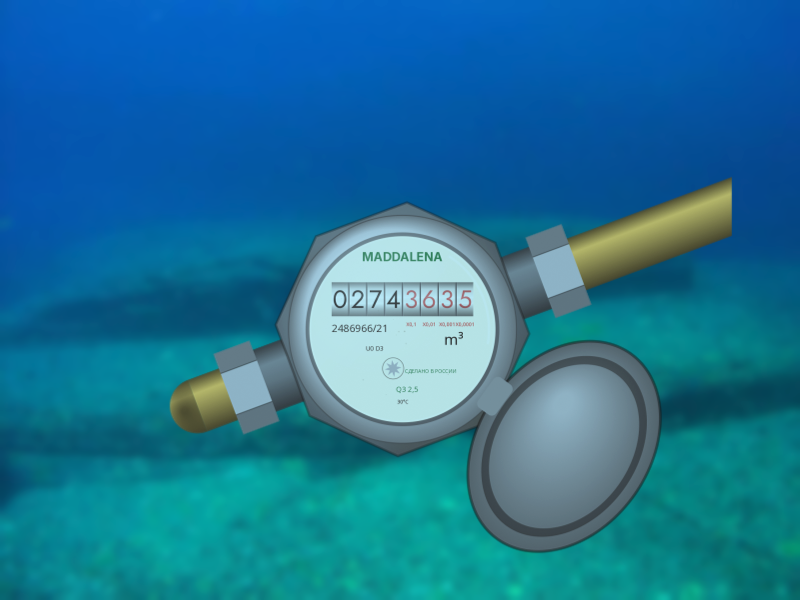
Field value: 274.3635m³
